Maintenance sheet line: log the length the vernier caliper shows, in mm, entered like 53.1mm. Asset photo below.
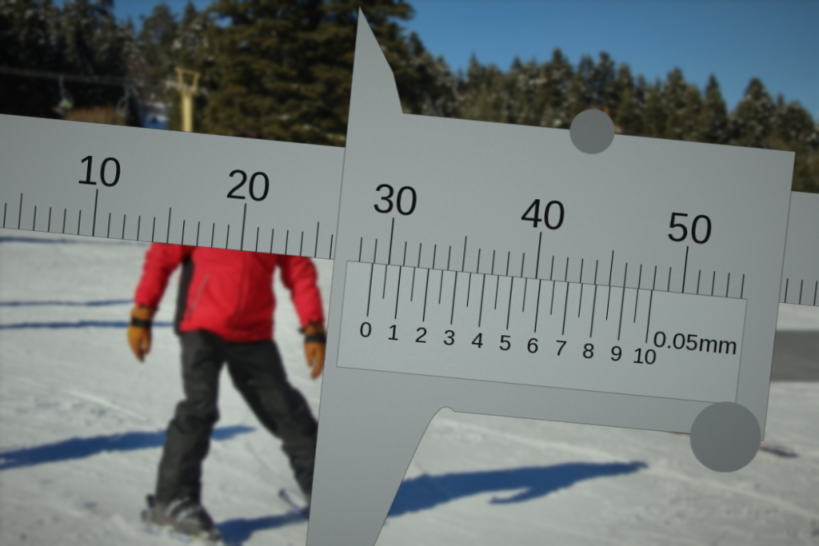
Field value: 28.9mm
